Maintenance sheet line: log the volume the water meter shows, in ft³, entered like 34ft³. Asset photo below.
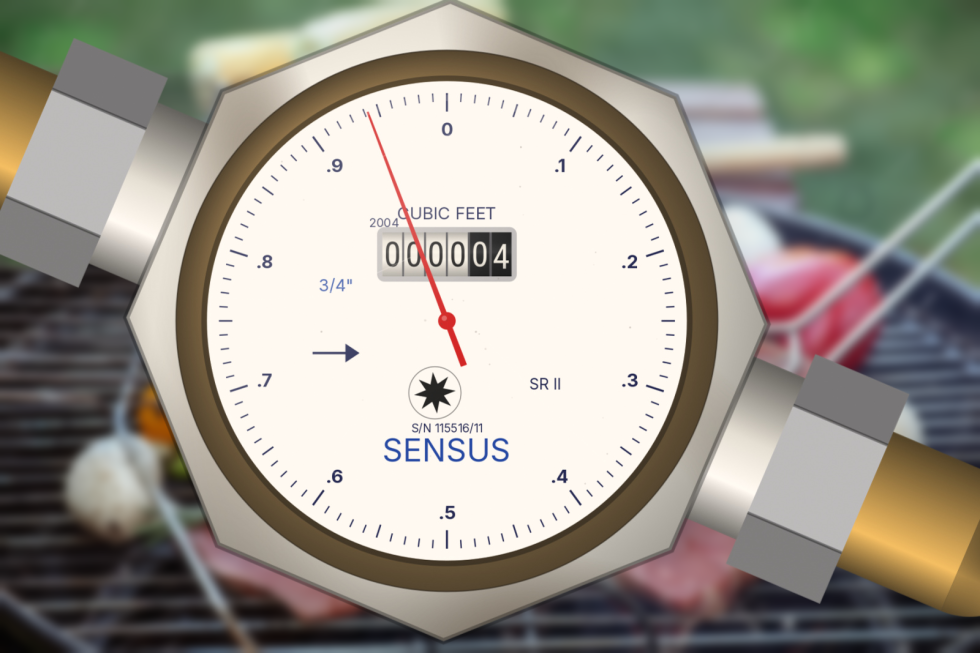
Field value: 3.94ft³
